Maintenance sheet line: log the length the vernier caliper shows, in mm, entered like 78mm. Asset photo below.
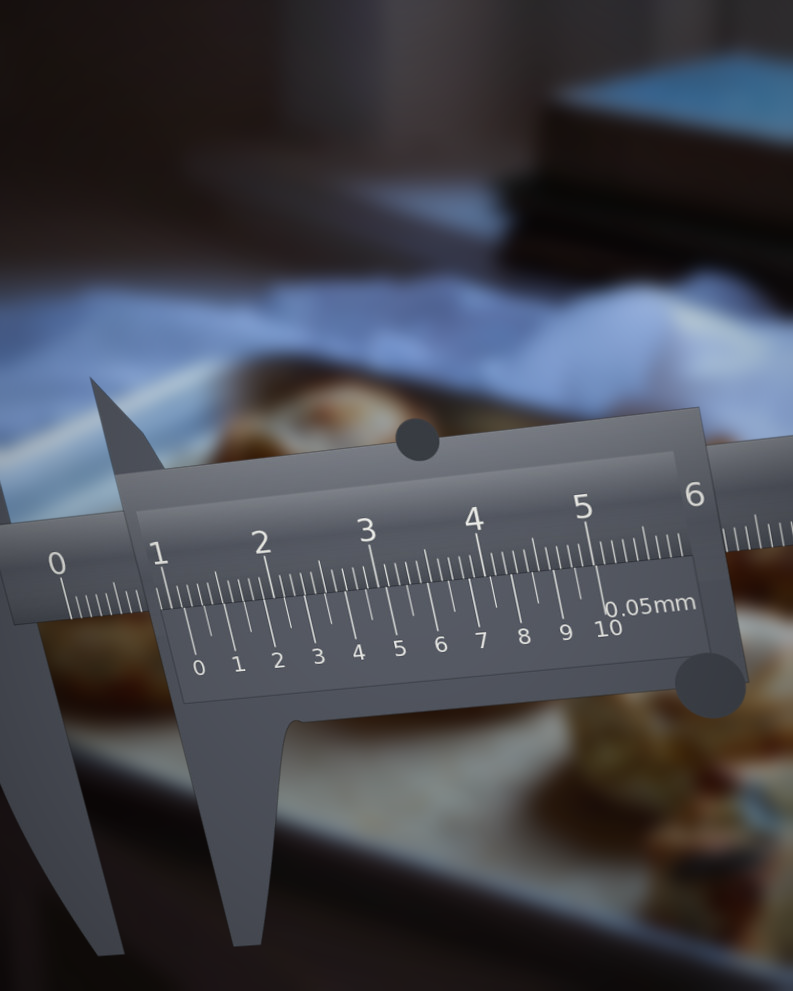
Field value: 11.2mm
